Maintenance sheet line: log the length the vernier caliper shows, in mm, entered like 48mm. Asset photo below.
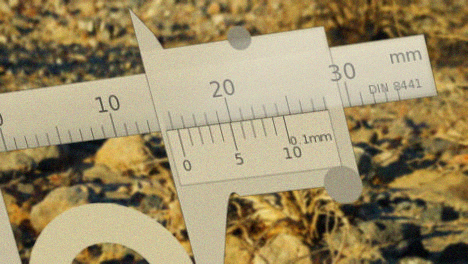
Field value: 15.4mm
